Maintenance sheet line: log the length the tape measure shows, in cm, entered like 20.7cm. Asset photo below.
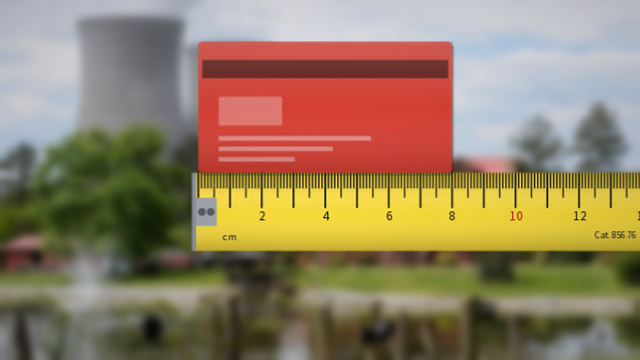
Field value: 8cm
